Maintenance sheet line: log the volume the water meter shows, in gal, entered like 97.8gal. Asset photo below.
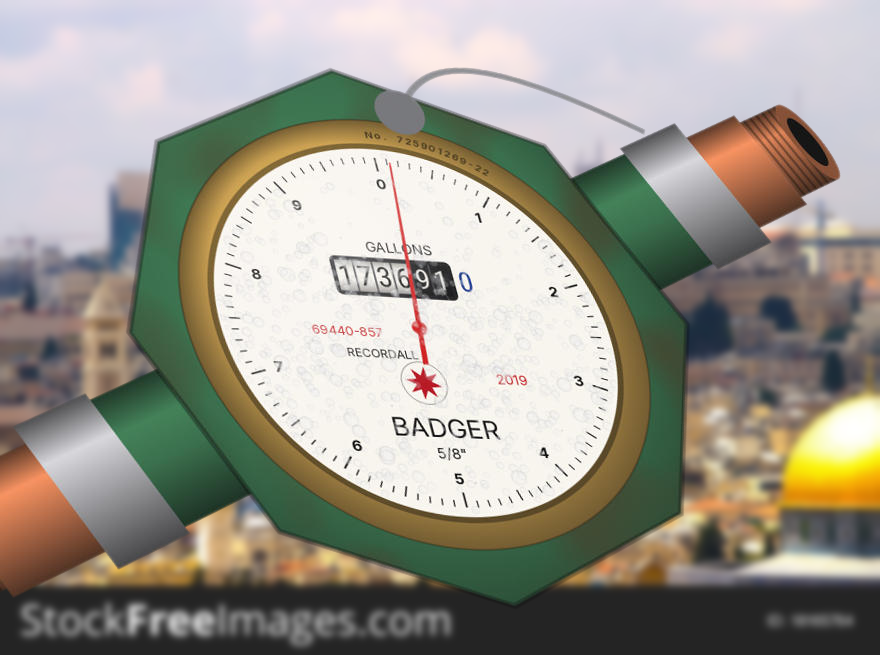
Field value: 1736910.1gal
